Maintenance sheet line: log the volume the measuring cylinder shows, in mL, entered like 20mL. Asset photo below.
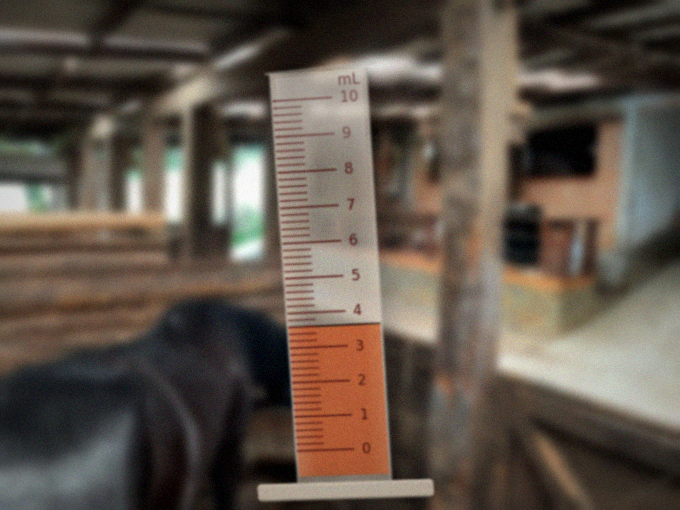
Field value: 3.6mL
